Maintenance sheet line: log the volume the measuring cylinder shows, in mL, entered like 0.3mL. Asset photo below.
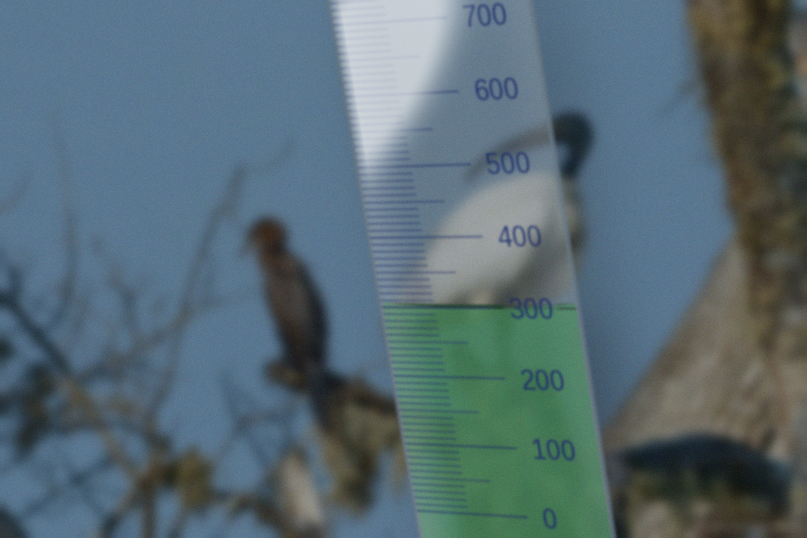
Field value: 300mL
